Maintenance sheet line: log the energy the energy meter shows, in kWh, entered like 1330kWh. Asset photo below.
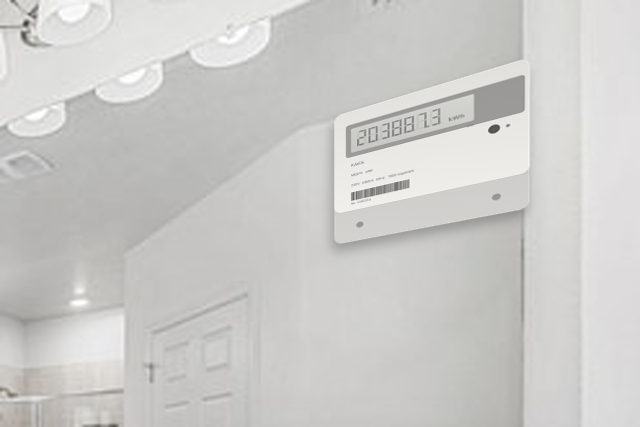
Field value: 203887.3kWh
